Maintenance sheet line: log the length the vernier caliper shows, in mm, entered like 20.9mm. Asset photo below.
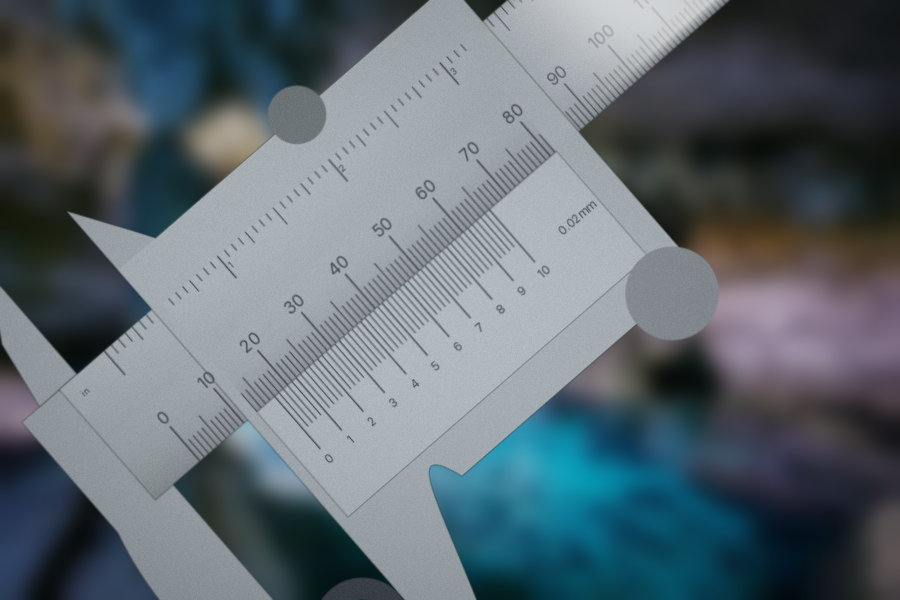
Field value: 17.0mm
